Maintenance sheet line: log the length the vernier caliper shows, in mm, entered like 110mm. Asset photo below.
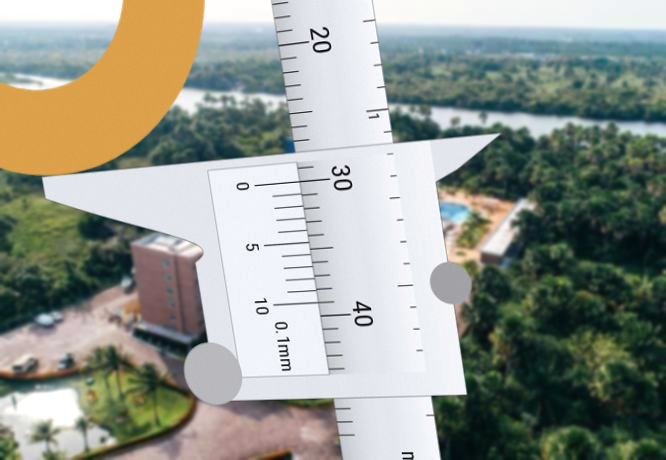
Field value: 30.0mm
